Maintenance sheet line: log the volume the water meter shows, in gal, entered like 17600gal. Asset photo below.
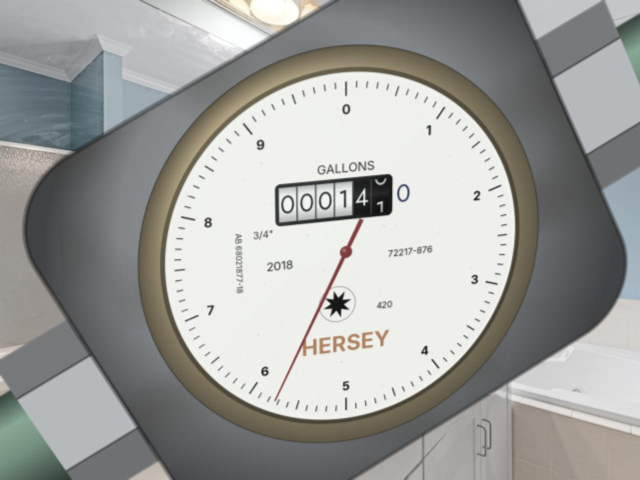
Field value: 1405.7gal
